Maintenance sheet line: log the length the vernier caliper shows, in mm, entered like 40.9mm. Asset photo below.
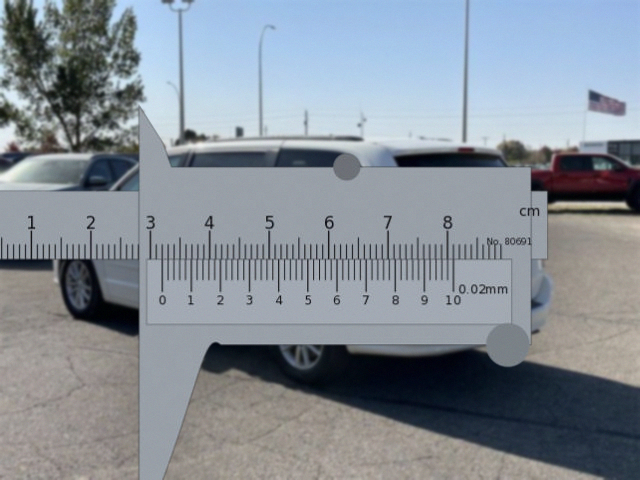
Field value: 32.0mm
